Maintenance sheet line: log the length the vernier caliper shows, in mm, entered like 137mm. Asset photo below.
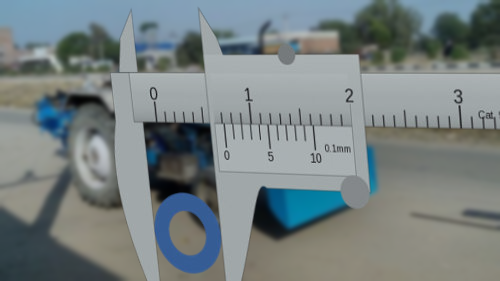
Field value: 7.2mm
